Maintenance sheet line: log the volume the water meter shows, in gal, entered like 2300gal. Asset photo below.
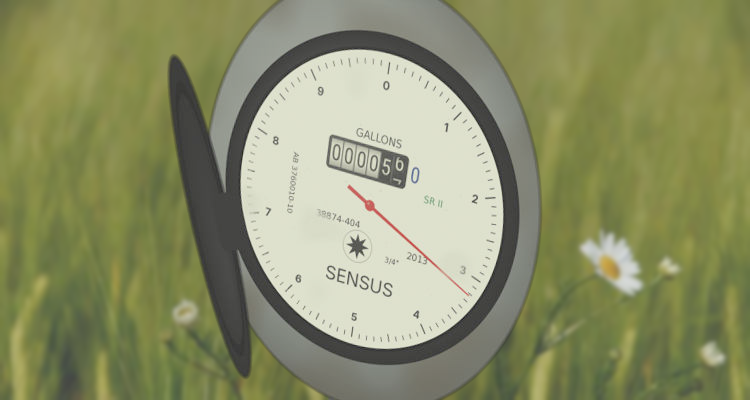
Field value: 563.2gal
